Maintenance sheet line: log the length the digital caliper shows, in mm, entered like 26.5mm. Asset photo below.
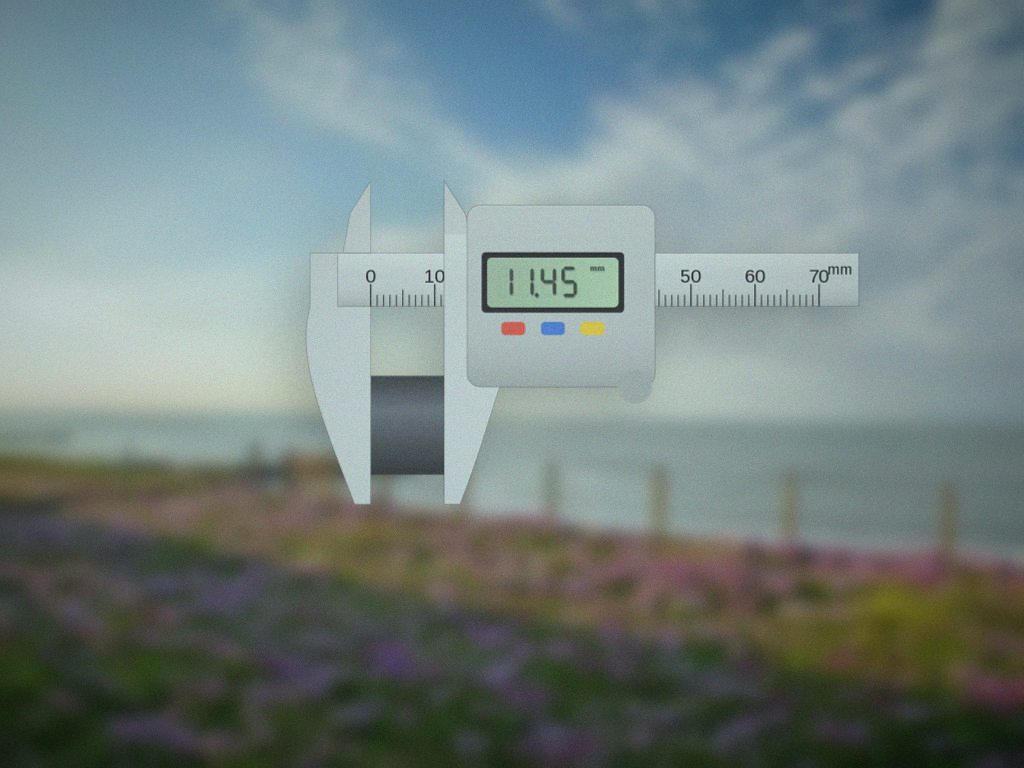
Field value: 11.45mm
